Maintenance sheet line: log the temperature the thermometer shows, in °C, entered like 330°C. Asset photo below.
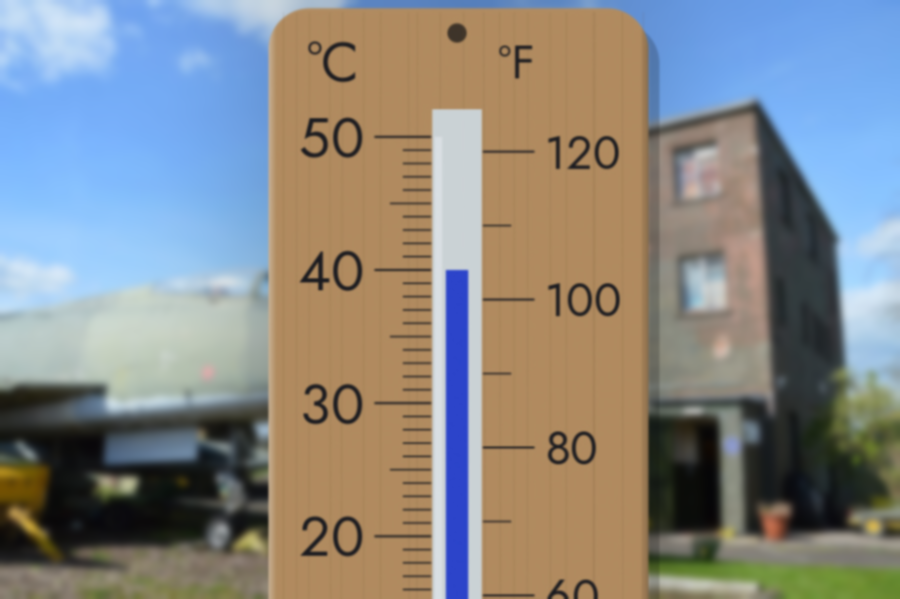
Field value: 40°C
